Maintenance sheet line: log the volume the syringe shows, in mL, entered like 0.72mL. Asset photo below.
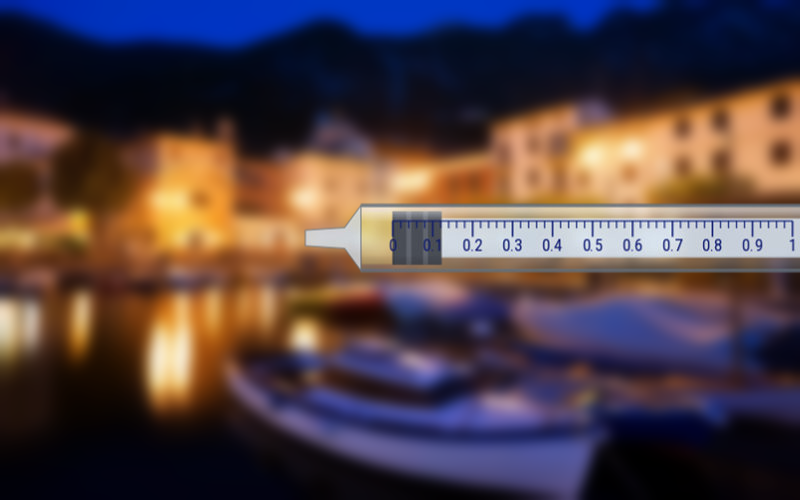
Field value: 0mL
